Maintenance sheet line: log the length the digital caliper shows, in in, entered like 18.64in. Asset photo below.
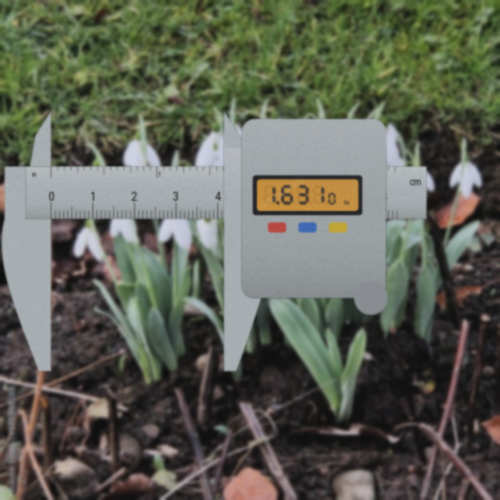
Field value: 1.6310in
